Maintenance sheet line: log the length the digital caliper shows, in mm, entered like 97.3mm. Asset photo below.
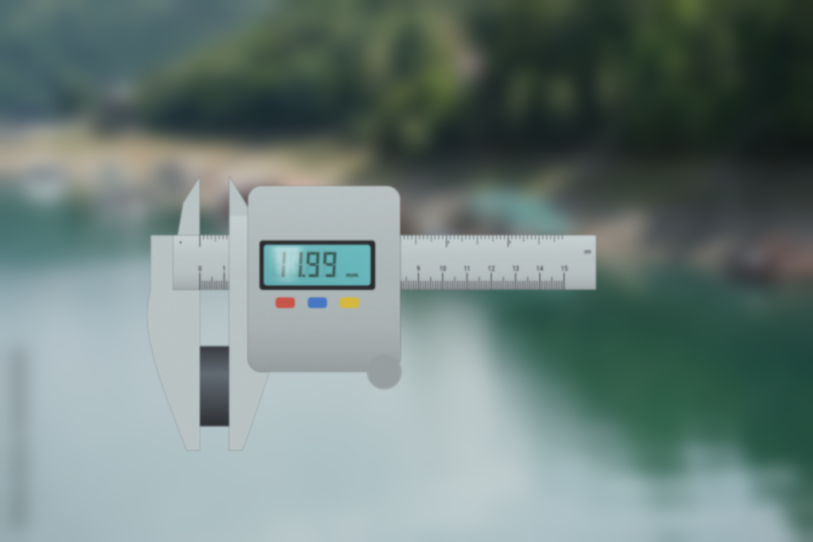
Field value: 11.99mm
